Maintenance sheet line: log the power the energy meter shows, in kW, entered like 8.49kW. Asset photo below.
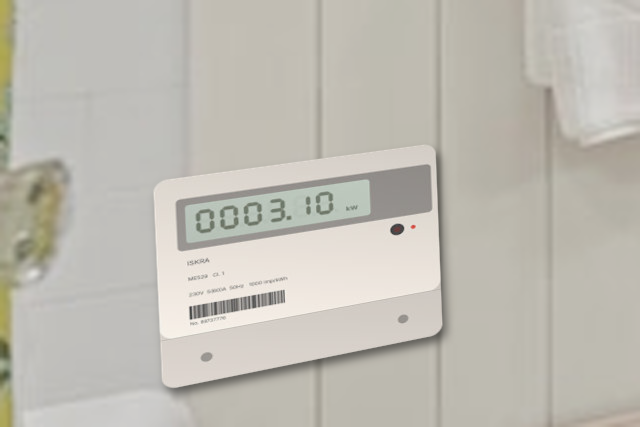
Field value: 3.10kW
